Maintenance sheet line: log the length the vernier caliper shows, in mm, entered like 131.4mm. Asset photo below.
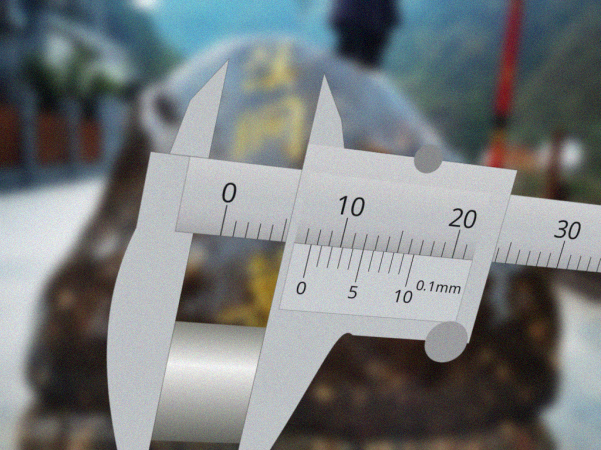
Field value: 7.5mm
